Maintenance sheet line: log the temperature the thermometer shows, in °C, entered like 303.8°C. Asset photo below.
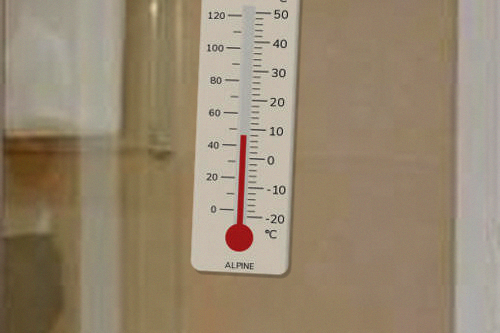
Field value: 8°C
